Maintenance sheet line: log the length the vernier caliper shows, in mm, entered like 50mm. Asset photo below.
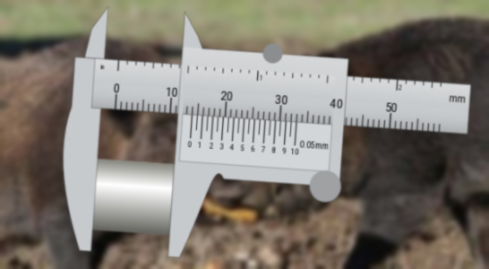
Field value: 14.0mm
